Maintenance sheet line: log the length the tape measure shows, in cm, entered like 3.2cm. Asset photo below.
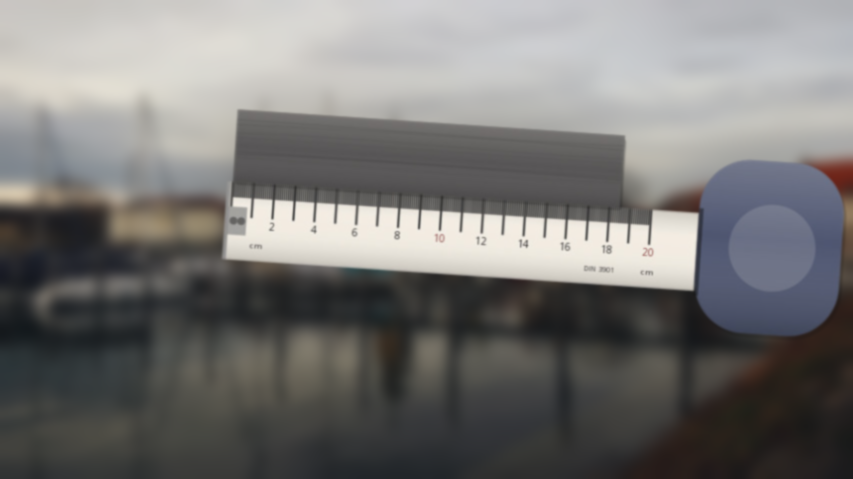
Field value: 18.5cm
